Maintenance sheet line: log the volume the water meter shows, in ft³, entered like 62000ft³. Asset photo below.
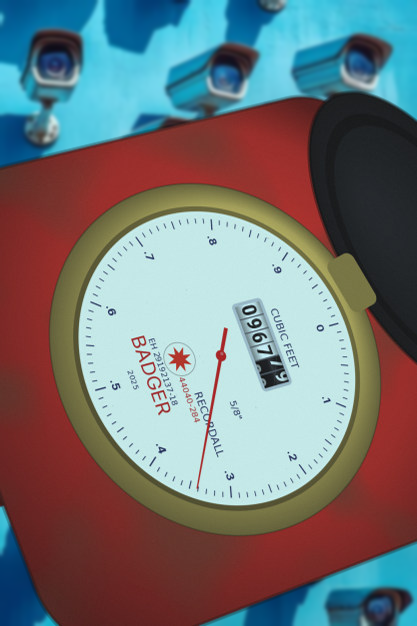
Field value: 96779.34ft³
